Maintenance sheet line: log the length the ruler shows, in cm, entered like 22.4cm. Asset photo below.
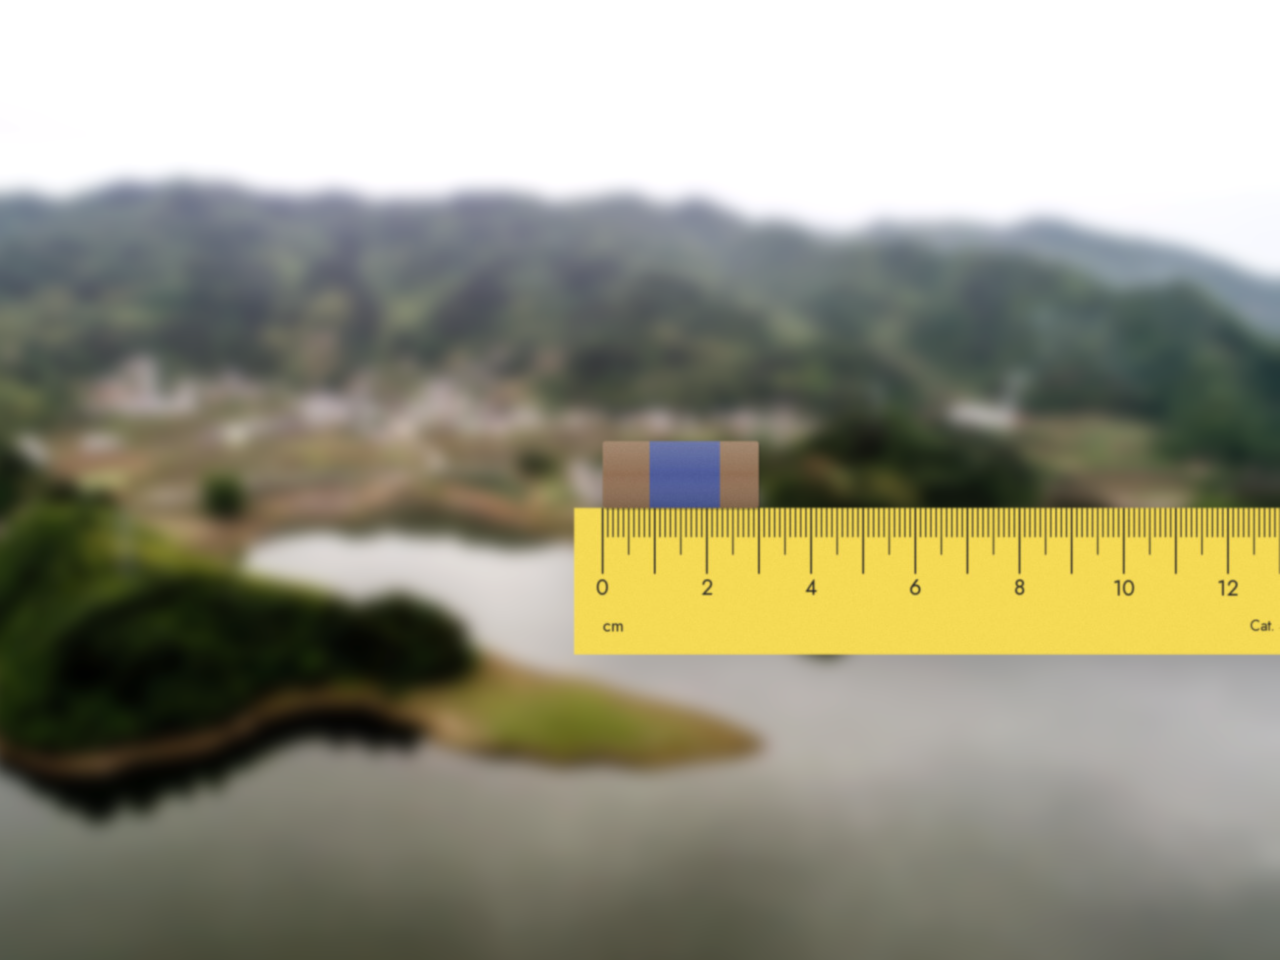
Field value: 3cm
